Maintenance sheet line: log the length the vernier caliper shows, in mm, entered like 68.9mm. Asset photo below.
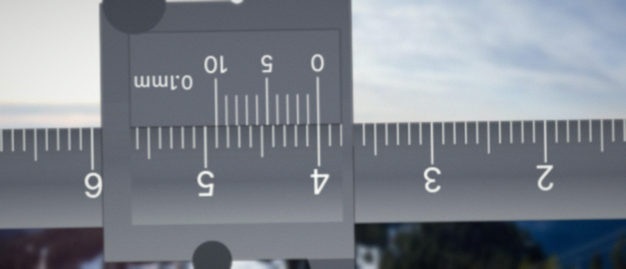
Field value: 40.0mm
